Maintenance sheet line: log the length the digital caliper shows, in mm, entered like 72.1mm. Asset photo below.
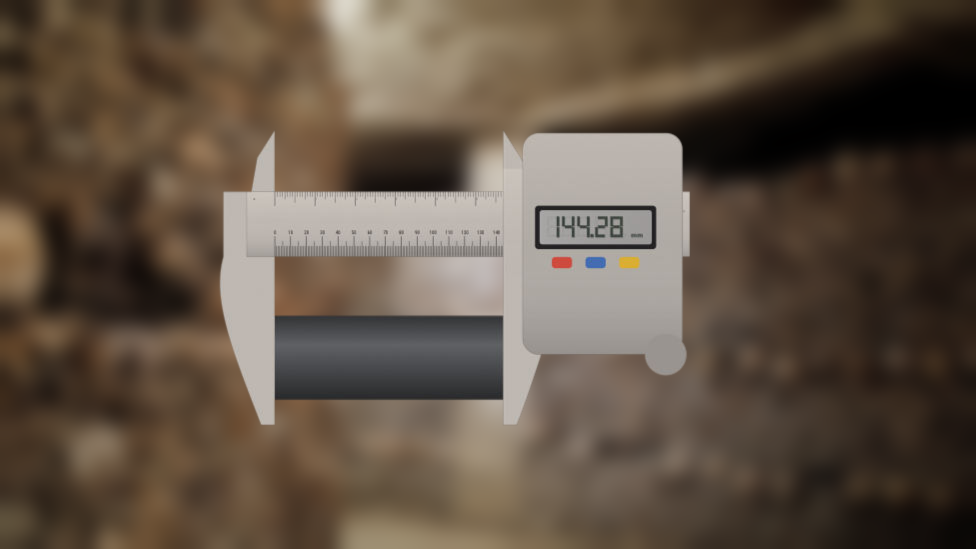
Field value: 144.28mm
